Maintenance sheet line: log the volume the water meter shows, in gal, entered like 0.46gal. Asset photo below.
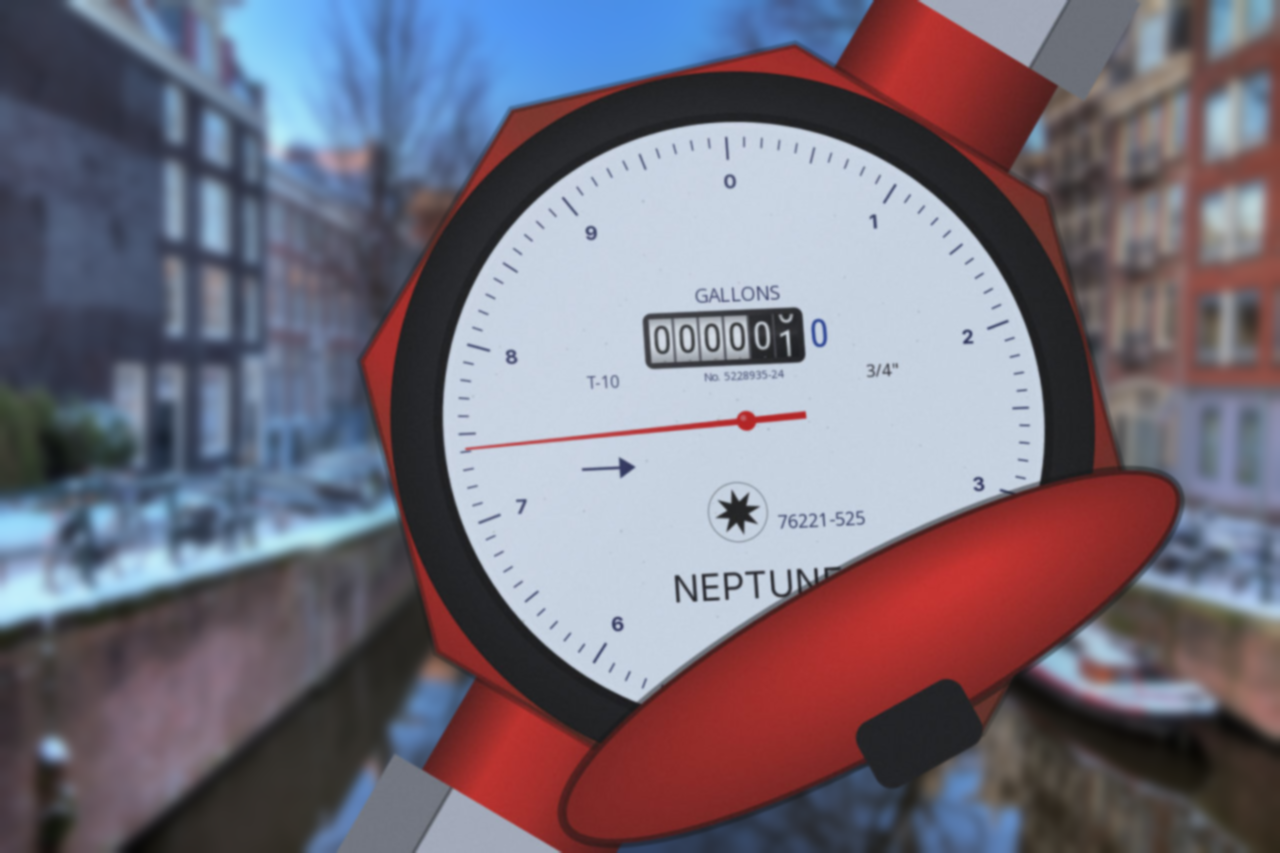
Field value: 7.4gal
